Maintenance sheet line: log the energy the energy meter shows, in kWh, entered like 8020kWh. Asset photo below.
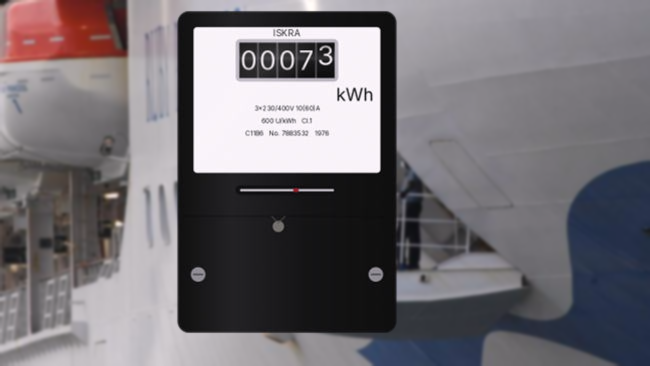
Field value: 73kWh
